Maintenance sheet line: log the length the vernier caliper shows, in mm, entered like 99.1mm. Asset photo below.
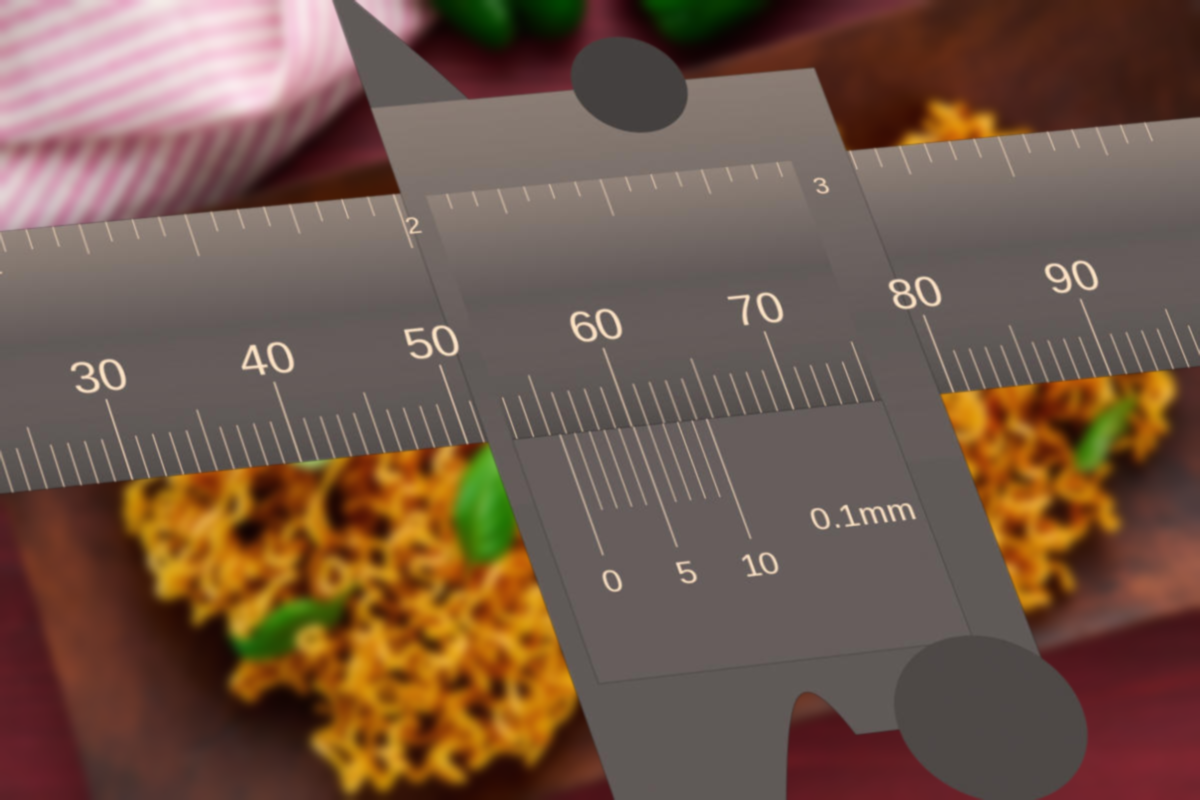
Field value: 55.6mm
